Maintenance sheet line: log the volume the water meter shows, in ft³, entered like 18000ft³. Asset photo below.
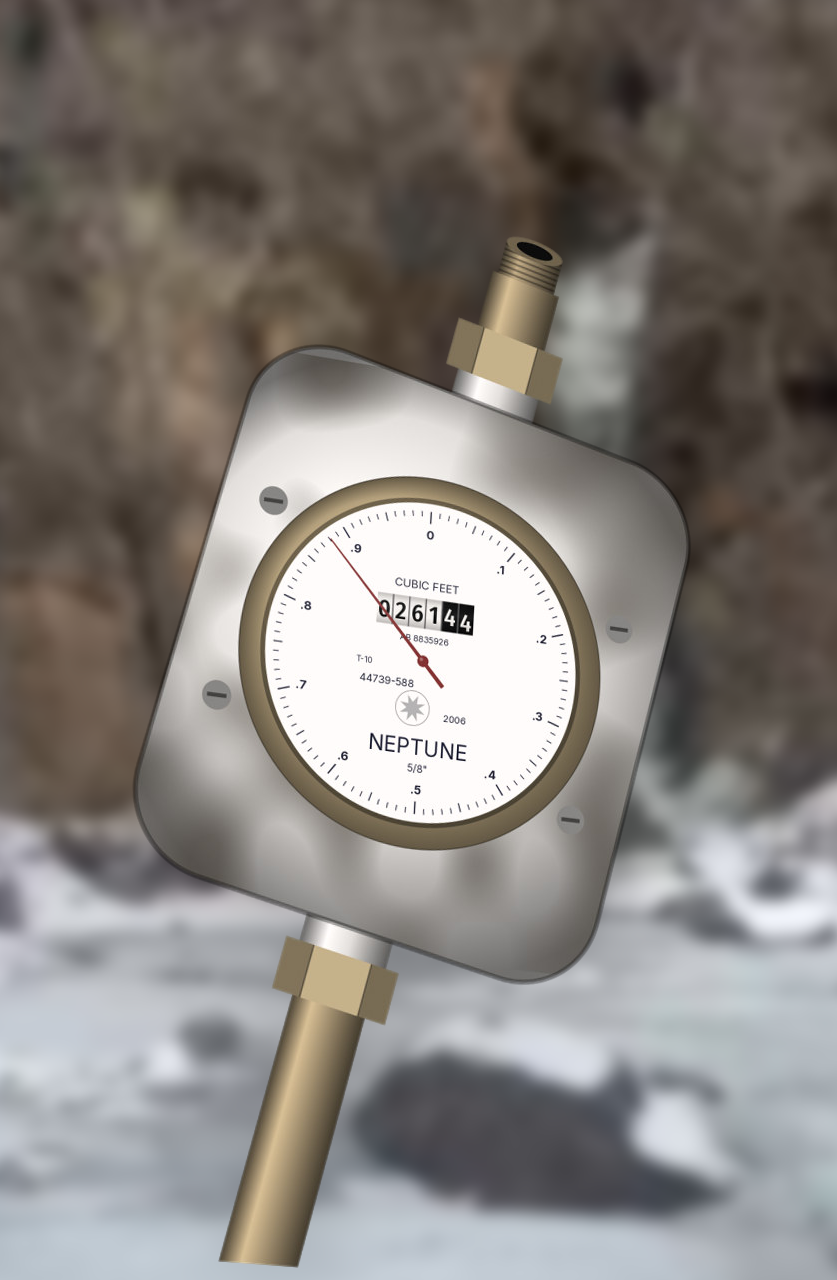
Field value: 26143.88ft³
